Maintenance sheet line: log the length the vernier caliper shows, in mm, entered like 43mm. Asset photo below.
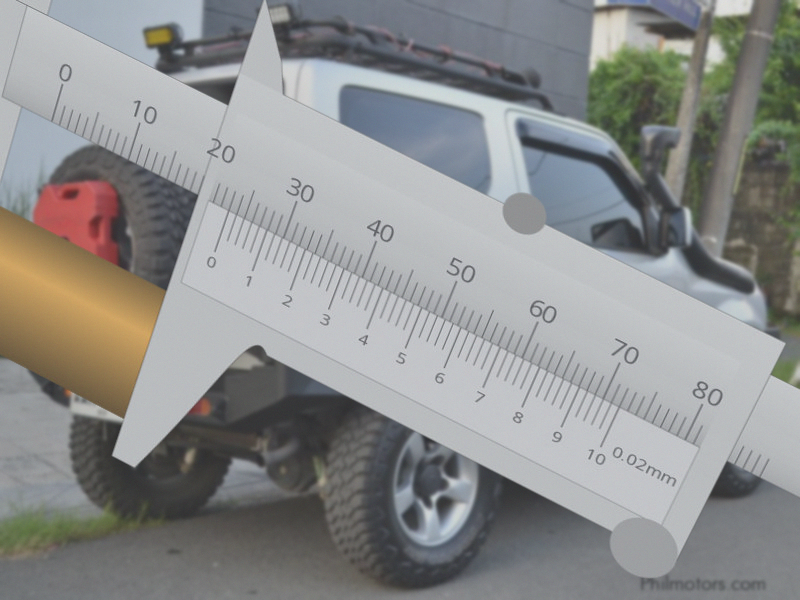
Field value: 23.0mm
